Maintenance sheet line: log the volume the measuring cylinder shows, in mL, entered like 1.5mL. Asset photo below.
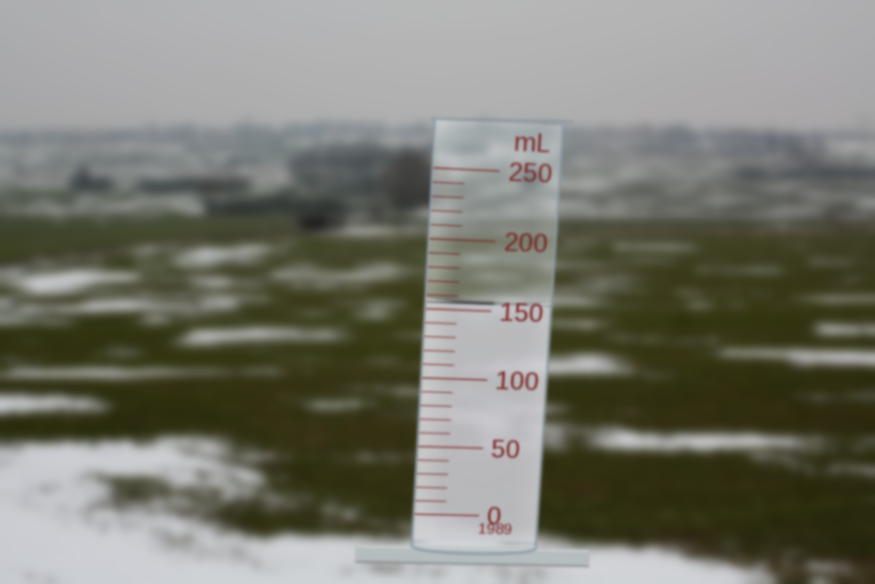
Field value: 155mL
